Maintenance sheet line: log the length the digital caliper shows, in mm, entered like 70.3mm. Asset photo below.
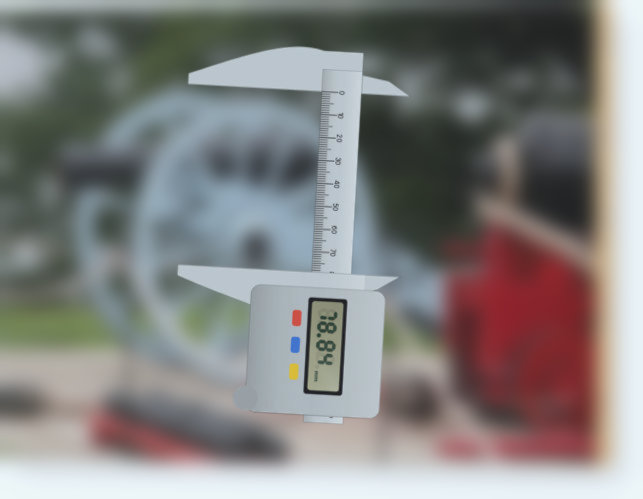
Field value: 78.84mm
